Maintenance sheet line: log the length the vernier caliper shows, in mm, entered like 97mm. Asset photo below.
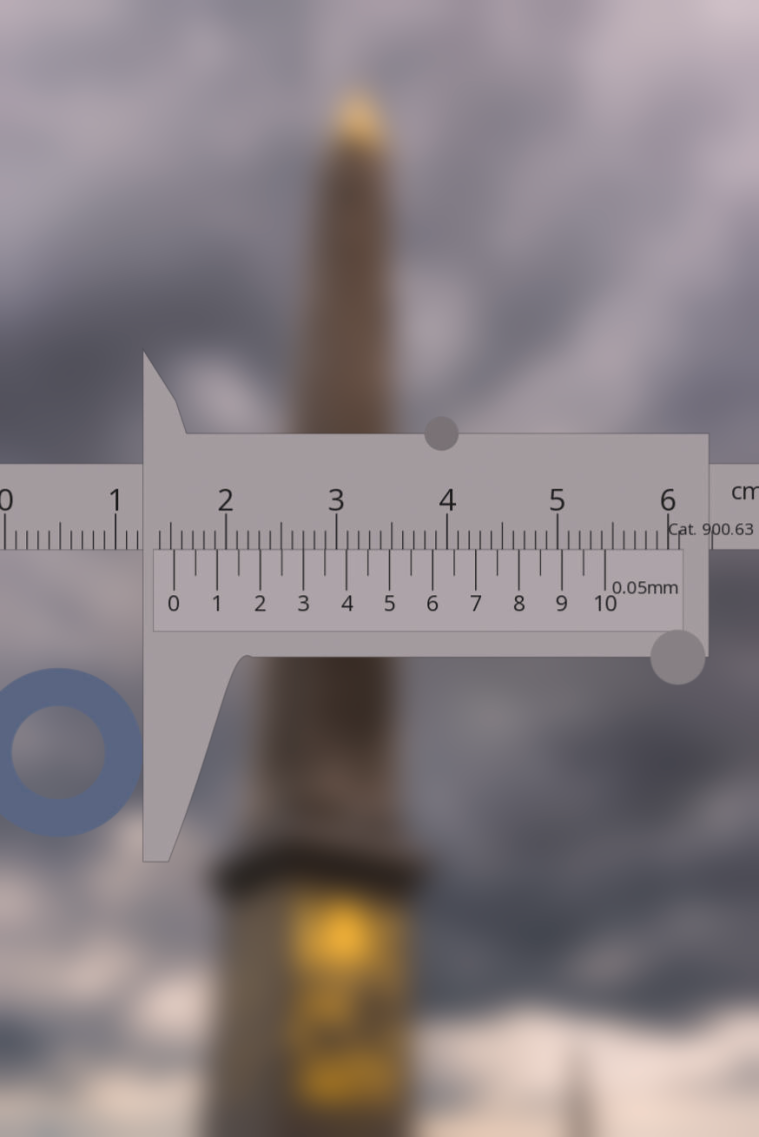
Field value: 15.3mm
